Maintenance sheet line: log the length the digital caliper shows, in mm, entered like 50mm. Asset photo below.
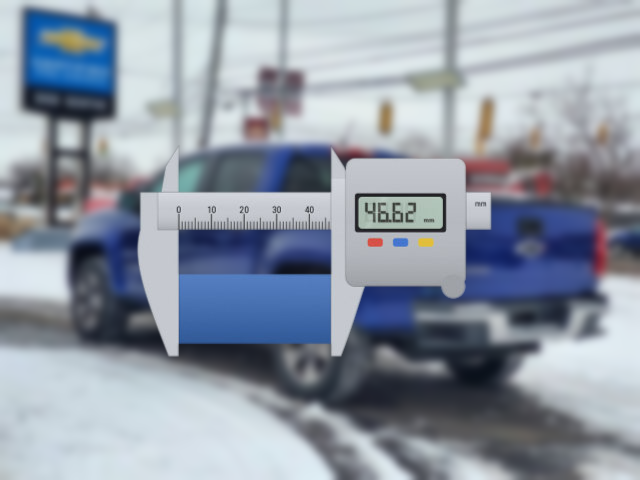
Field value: 46.62mm
